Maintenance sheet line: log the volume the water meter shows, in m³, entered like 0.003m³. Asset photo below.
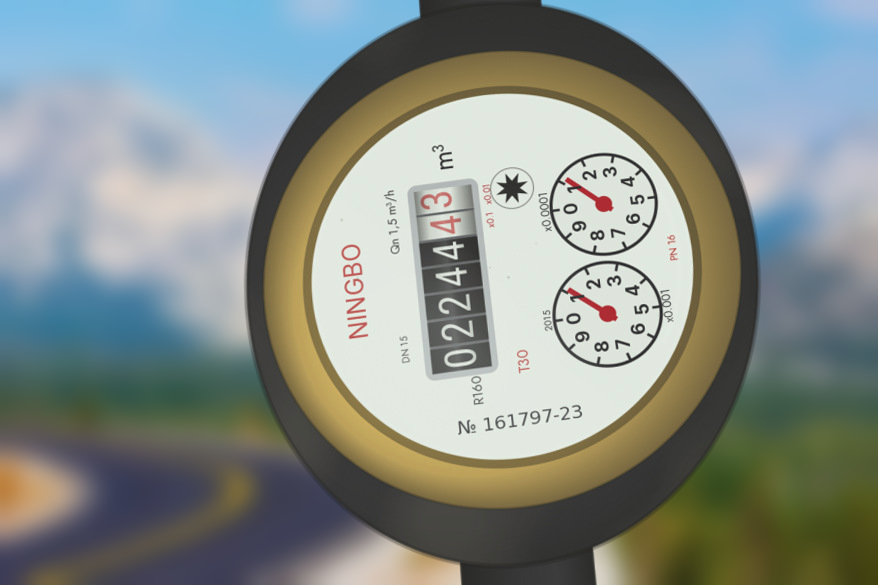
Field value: 2244.4311m³
